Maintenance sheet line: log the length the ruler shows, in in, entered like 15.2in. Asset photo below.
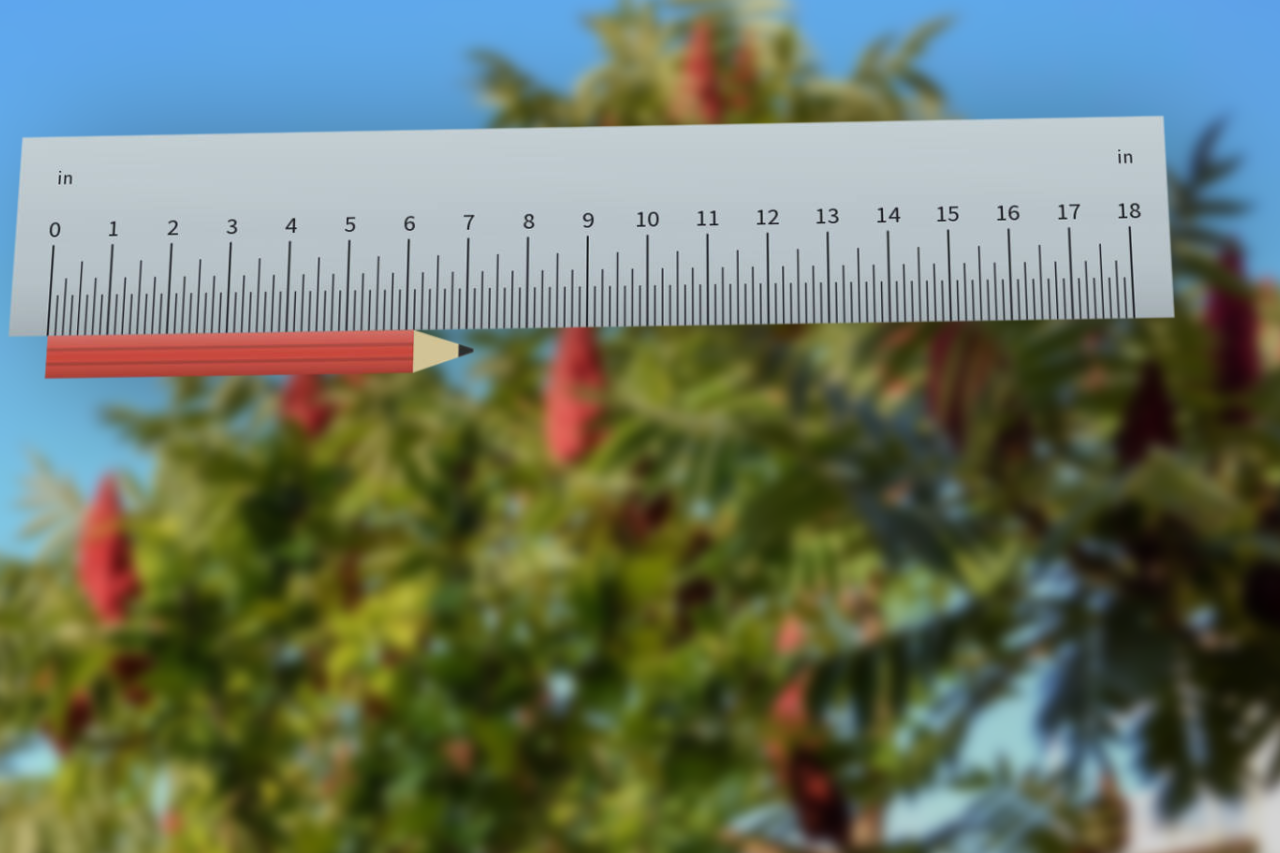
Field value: 7.125in
